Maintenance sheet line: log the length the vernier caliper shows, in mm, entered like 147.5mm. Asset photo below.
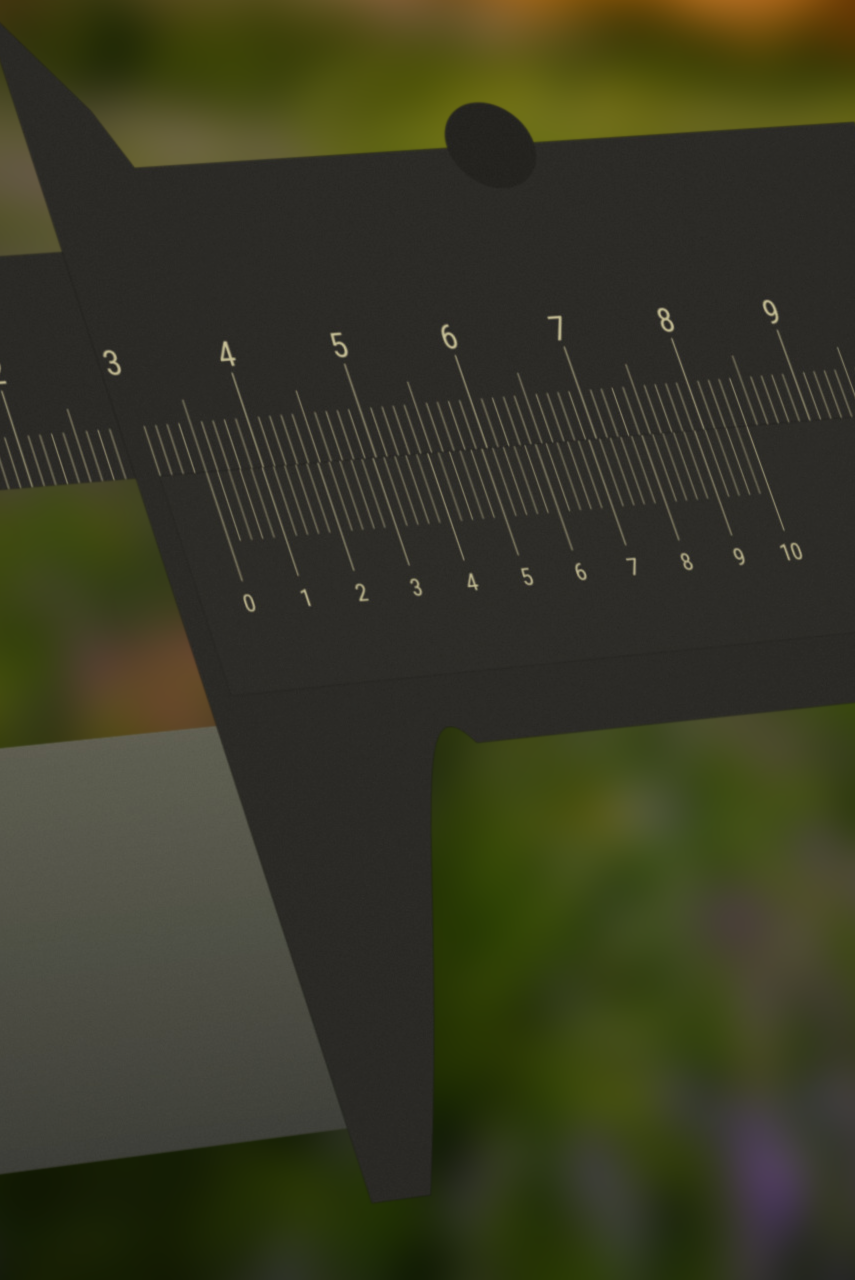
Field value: 35.0mm
